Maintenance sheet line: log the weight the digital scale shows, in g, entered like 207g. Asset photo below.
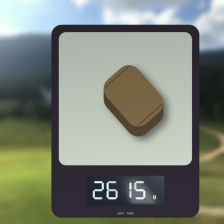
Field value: 2615g
